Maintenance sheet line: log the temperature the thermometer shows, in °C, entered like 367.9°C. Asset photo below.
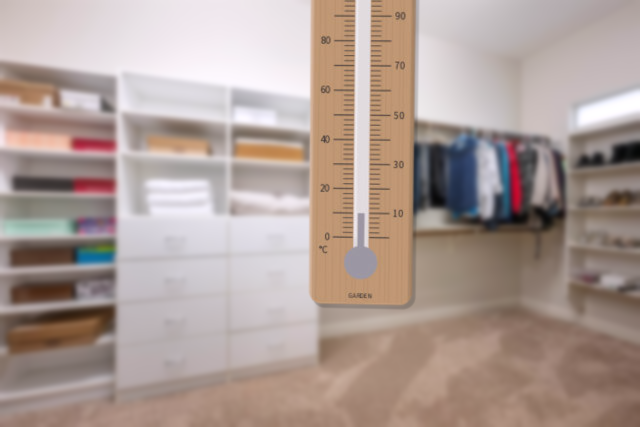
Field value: 10°C
